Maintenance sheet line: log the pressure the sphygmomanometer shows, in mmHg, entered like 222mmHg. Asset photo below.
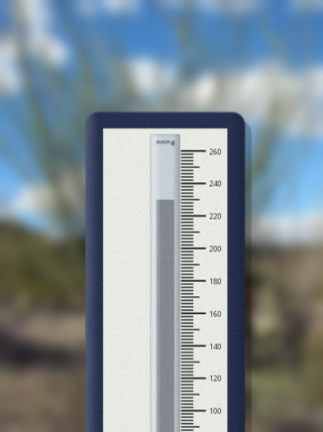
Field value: 230mmHg
